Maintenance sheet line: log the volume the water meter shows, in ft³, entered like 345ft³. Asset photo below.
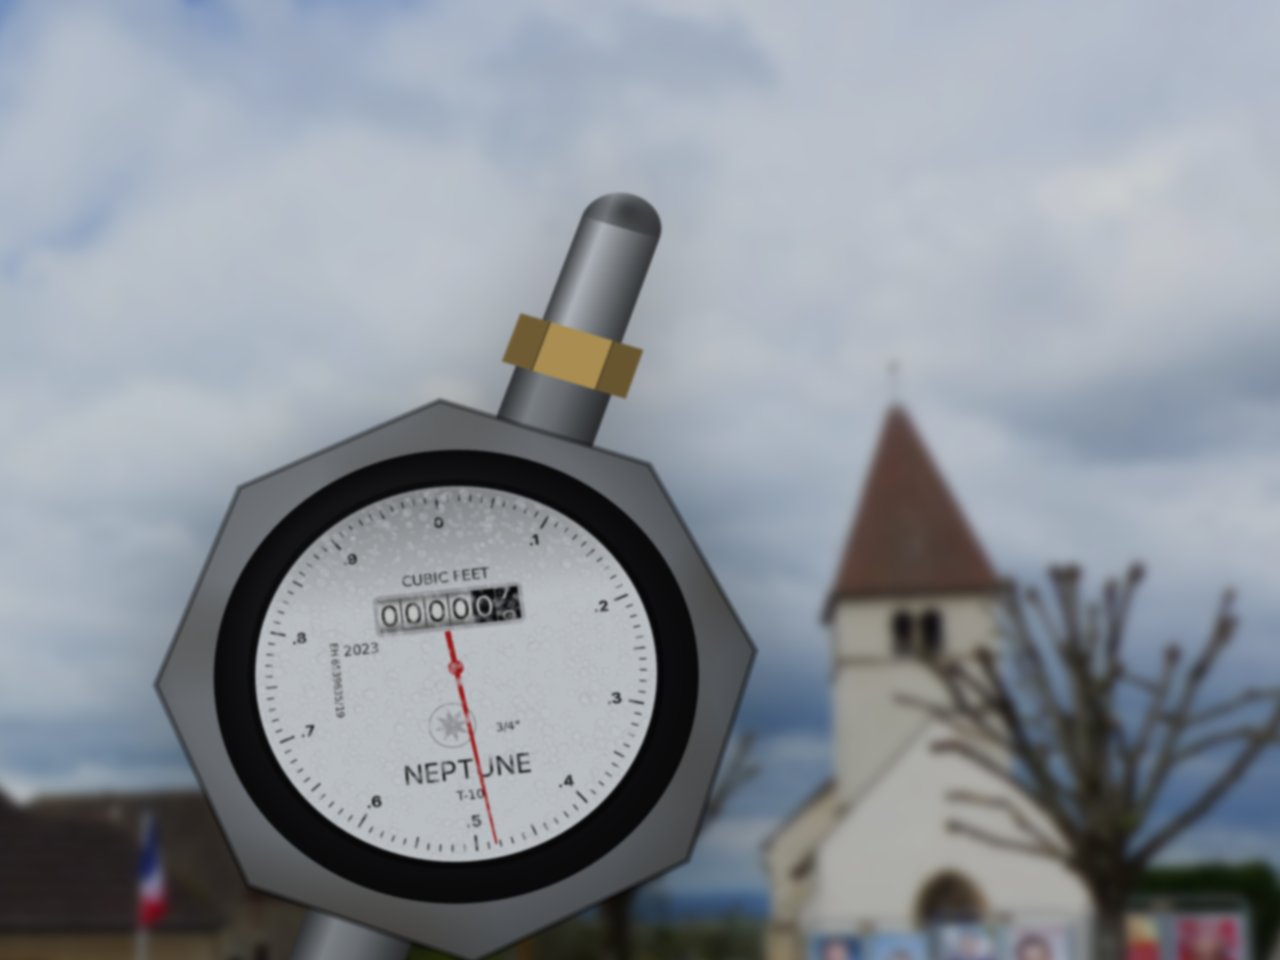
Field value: 7.48ft³
